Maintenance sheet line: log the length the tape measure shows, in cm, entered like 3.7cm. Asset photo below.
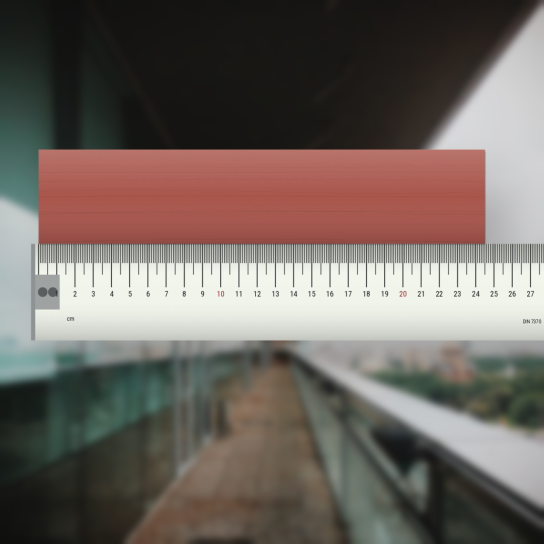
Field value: 24.5cm
